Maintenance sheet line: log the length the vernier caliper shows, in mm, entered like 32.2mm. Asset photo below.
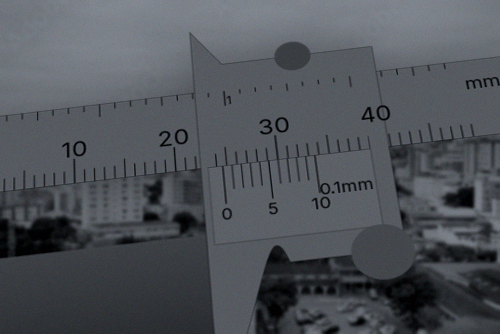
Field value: 24.6mm
